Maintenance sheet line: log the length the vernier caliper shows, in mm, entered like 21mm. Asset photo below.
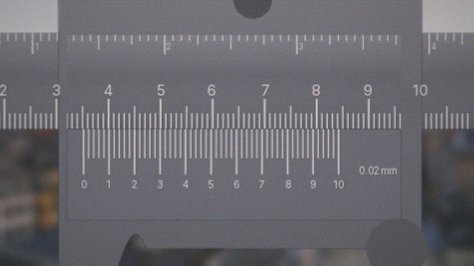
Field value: 35.2mm
